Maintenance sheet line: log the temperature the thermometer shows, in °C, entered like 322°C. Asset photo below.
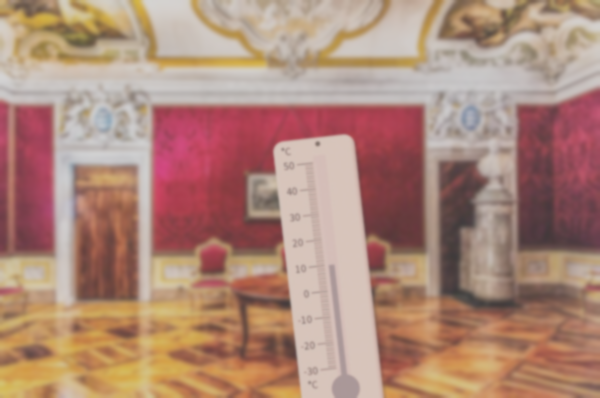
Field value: 10°C
